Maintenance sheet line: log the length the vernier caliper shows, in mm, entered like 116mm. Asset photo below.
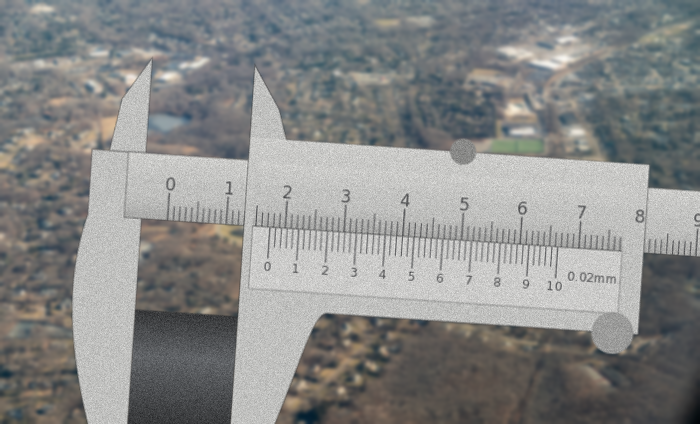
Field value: 17.4mm
